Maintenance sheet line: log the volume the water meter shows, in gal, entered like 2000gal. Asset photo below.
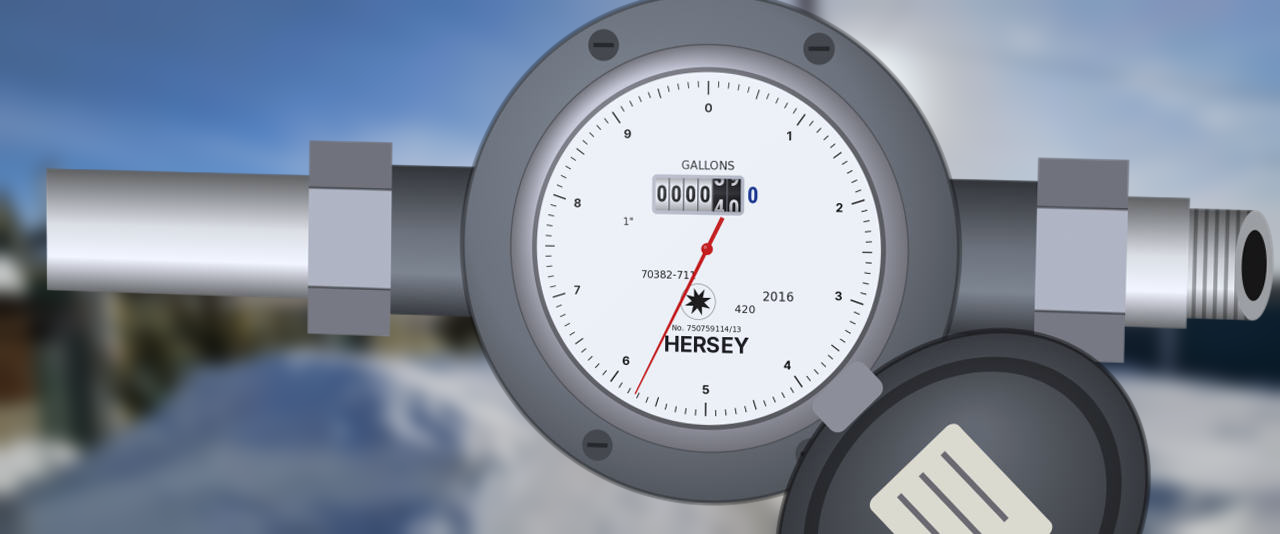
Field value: 395.7gal
